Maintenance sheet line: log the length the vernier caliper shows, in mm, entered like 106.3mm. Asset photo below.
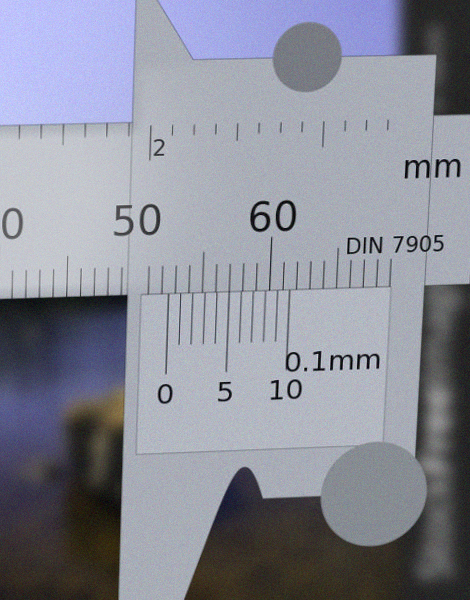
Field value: 52.5mm
